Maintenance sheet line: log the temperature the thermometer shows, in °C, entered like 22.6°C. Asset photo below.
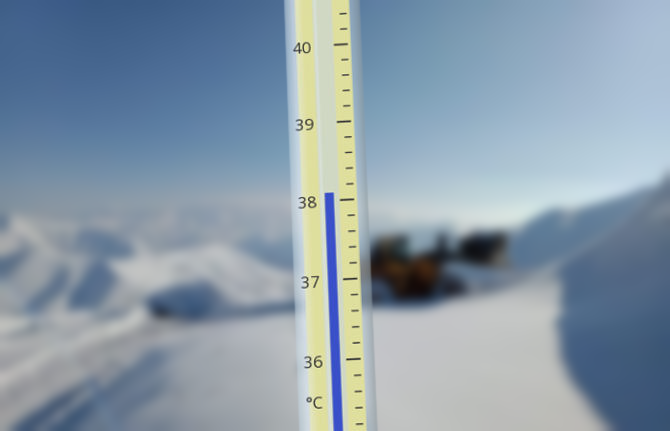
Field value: 38.1°C
